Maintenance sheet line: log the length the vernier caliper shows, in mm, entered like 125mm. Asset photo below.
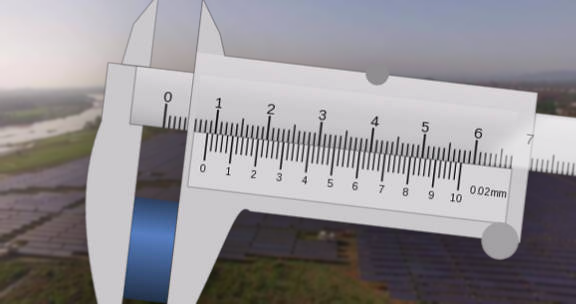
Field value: 8.5mm
